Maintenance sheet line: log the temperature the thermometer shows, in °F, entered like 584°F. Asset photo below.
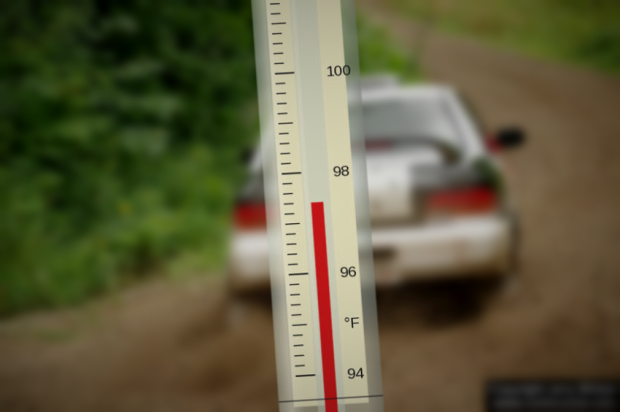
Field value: 97.4°F
